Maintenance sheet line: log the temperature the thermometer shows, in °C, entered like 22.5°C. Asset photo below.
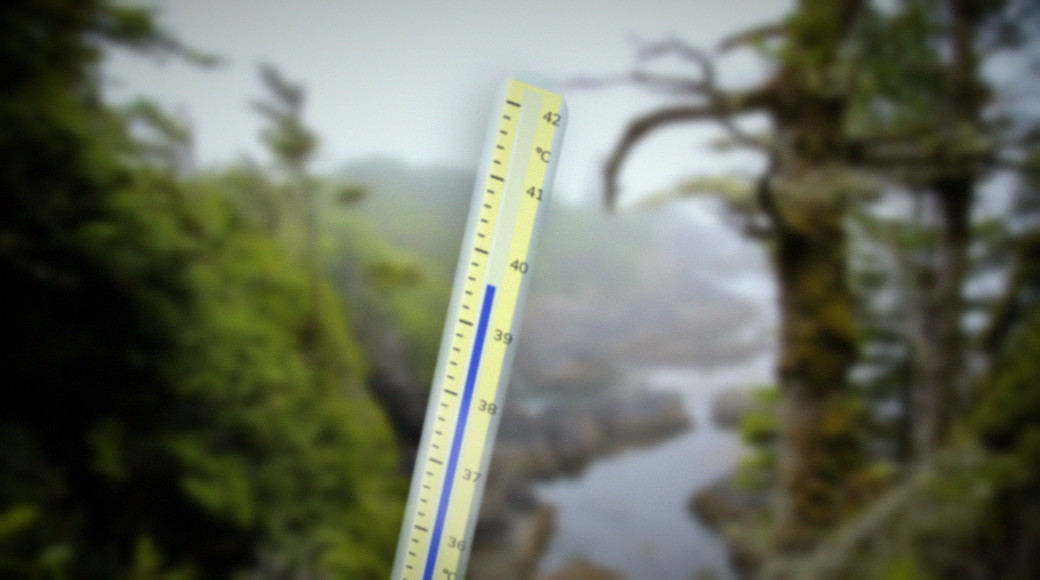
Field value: 39.6°C
